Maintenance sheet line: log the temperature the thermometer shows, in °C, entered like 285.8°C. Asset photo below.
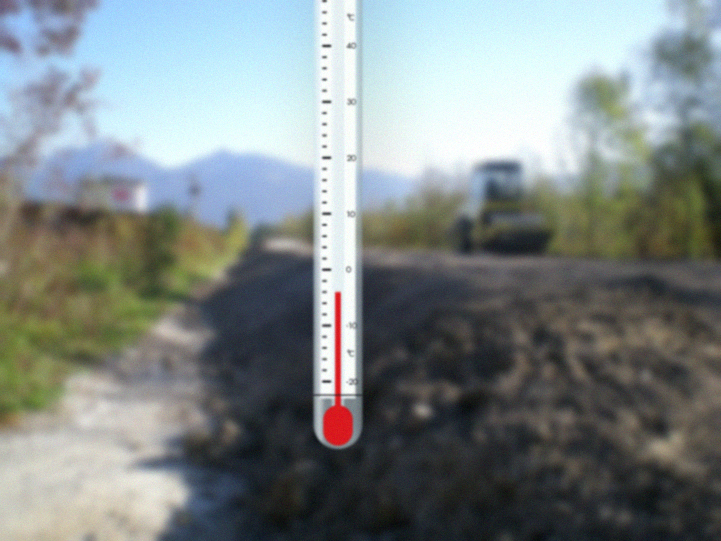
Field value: -4°C
